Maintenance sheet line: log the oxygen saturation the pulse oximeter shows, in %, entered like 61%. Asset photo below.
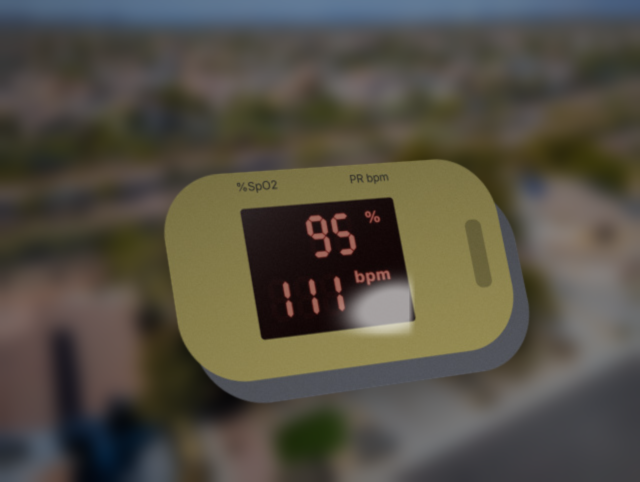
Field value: 95%
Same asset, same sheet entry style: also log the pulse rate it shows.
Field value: 111bpm
